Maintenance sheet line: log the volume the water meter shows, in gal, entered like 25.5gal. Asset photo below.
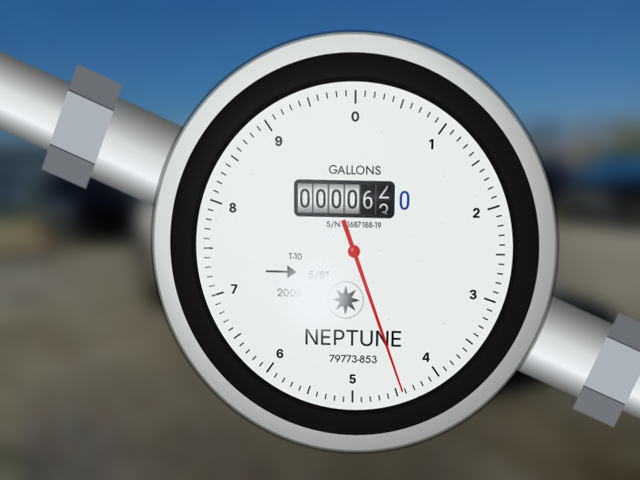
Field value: 624.4gal
